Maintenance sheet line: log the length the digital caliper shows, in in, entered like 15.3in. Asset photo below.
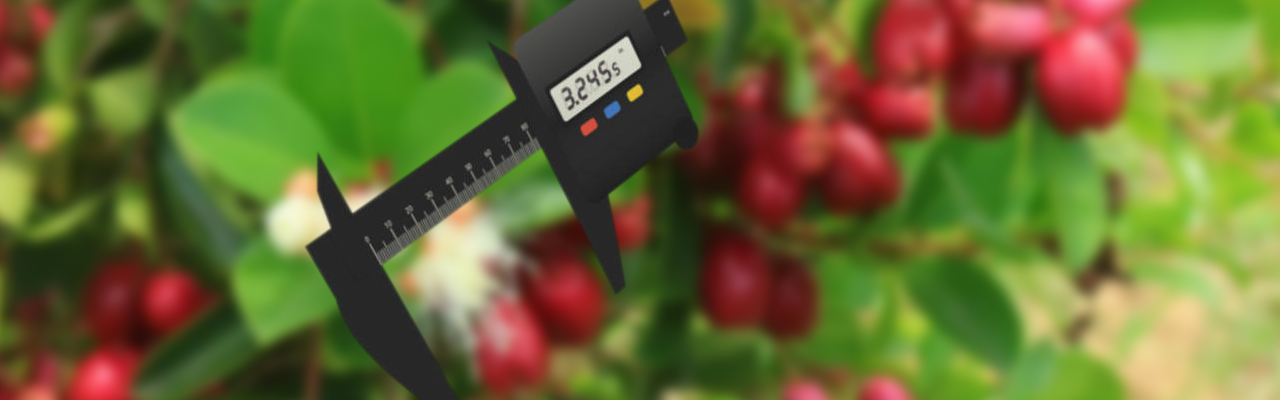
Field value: 3.2455in
